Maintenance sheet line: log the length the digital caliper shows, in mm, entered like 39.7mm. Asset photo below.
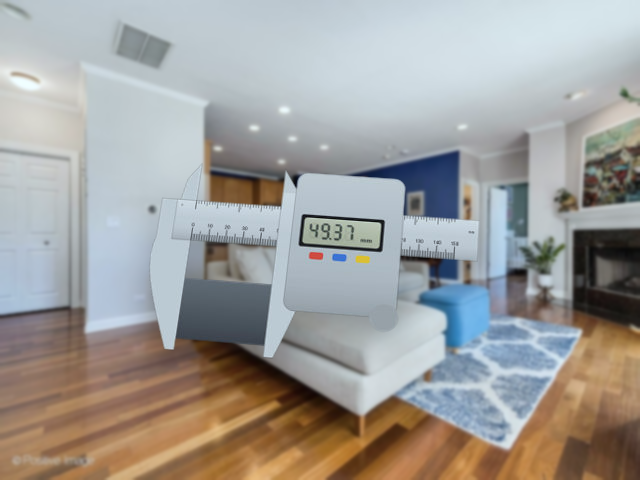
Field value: 49.37mm
